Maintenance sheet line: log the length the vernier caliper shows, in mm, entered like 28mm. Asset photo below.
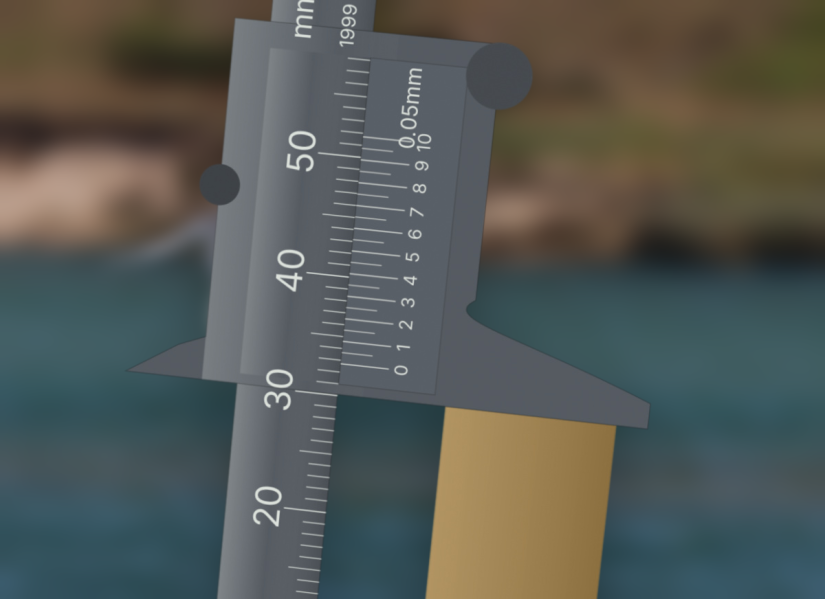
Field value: 32.7mm
